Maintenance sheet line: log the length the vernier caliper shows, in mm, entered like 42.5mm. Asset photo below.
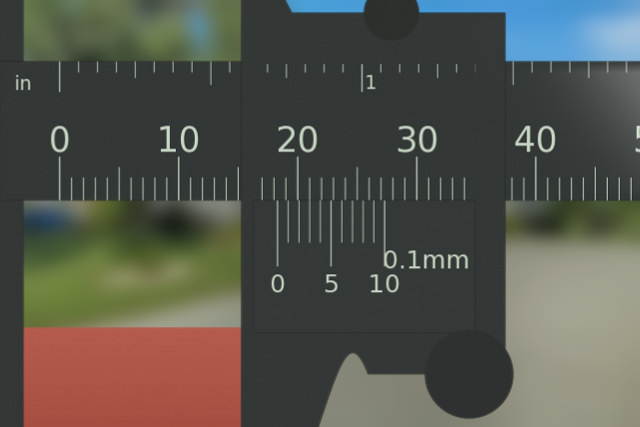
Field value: 18.3mm
